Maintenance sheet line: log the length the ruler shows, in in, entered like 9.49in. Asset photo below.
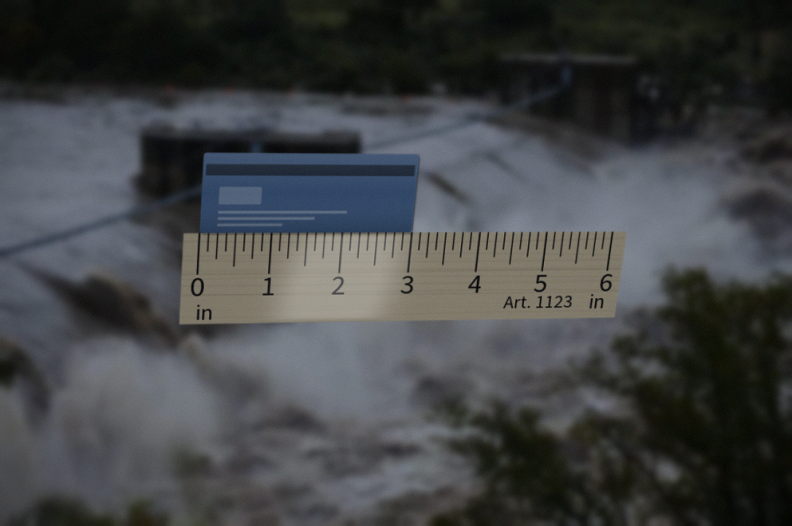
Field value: 3in
